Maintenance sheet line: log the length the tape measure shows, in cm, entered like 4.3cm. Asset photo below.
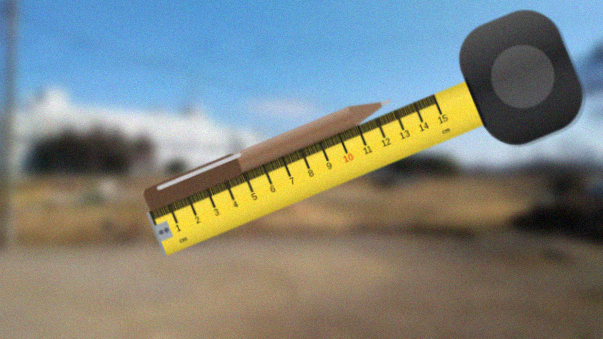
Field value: 13cm
